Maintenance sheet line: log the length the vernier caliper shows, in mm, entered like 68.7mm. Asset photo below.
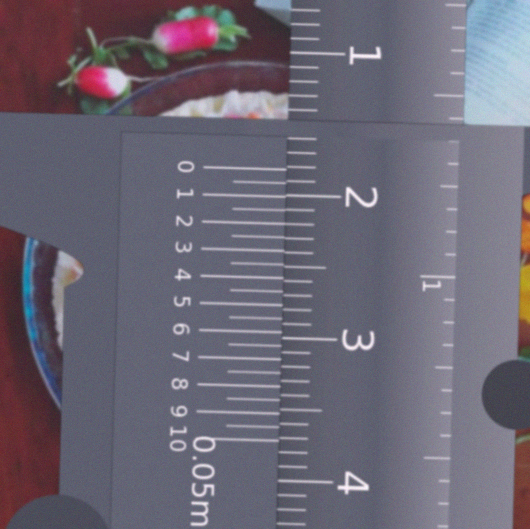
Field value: 18.2mm
